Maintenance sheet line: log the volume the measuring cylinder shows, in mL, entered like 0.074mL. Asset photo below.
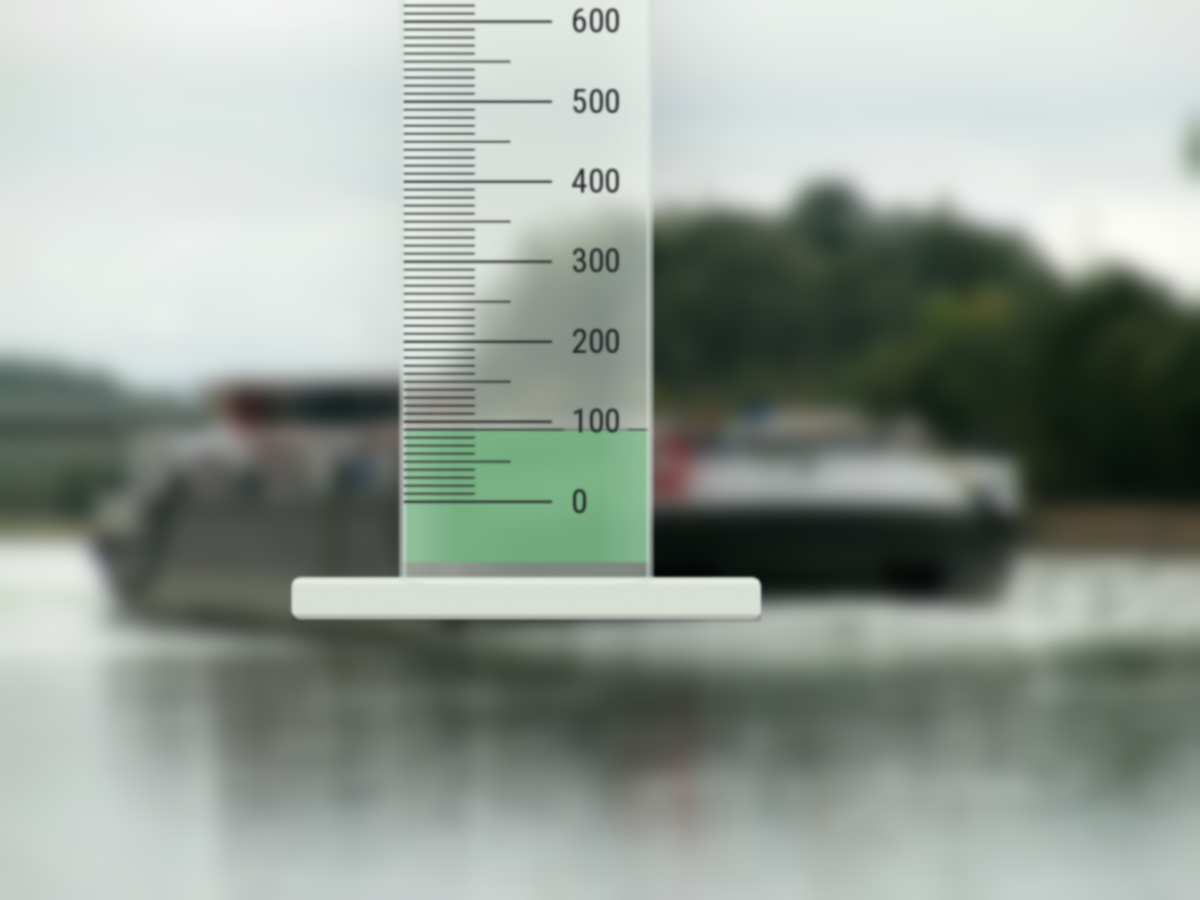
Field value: 90mL
